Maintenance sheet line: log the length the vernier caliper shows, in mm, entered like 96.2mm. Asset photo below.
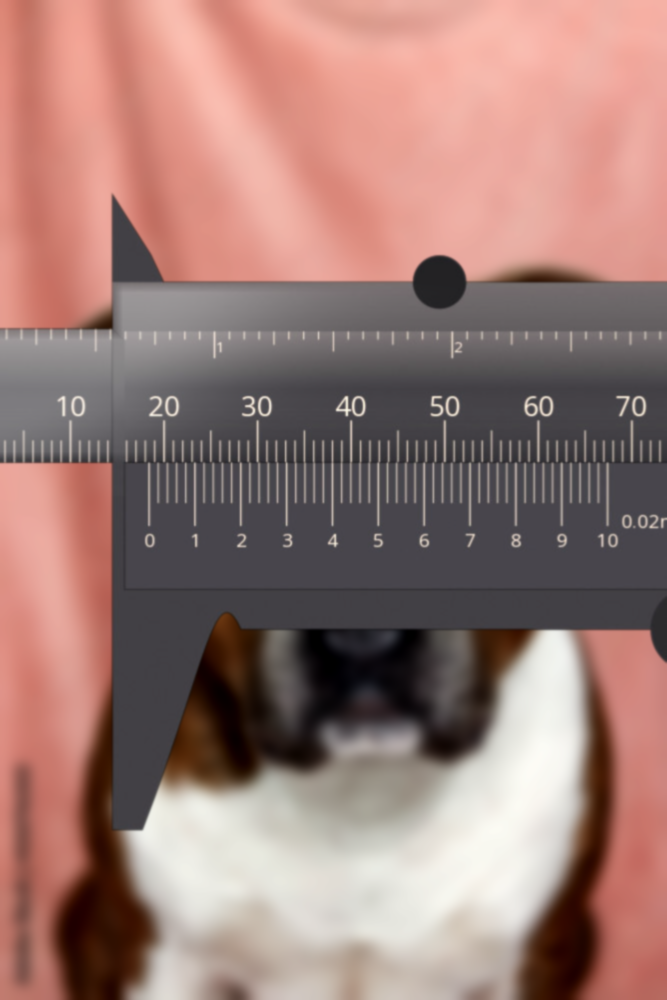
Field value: 18.4mm
